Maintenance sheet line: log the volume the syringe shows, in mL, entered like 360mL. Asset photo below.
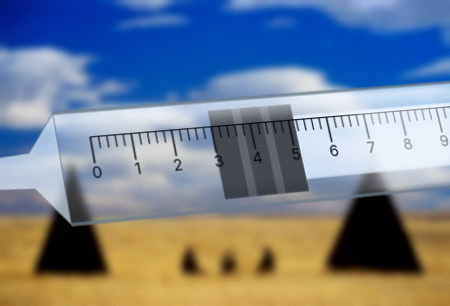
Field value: 3mL
